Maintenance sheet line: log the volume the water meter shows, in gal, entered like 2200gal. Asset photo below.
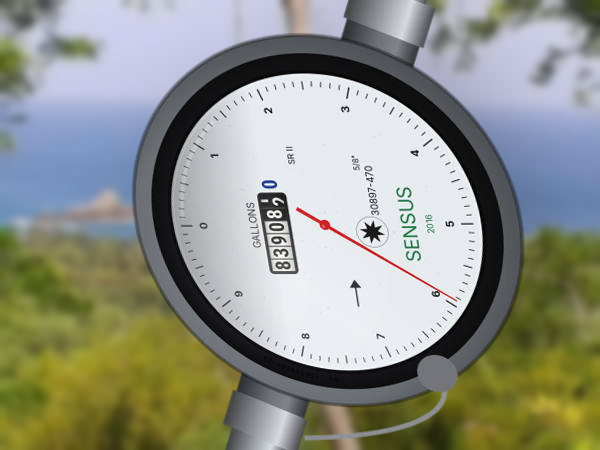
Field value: 8390815.9gal
